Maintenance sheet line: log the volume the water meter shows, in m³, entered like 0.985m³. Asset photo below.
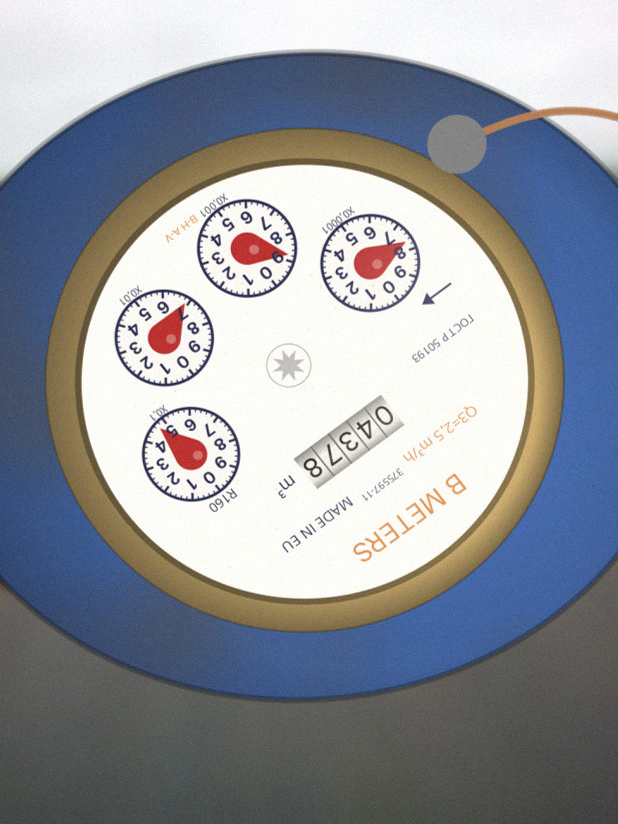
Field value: 4378.4687m³
